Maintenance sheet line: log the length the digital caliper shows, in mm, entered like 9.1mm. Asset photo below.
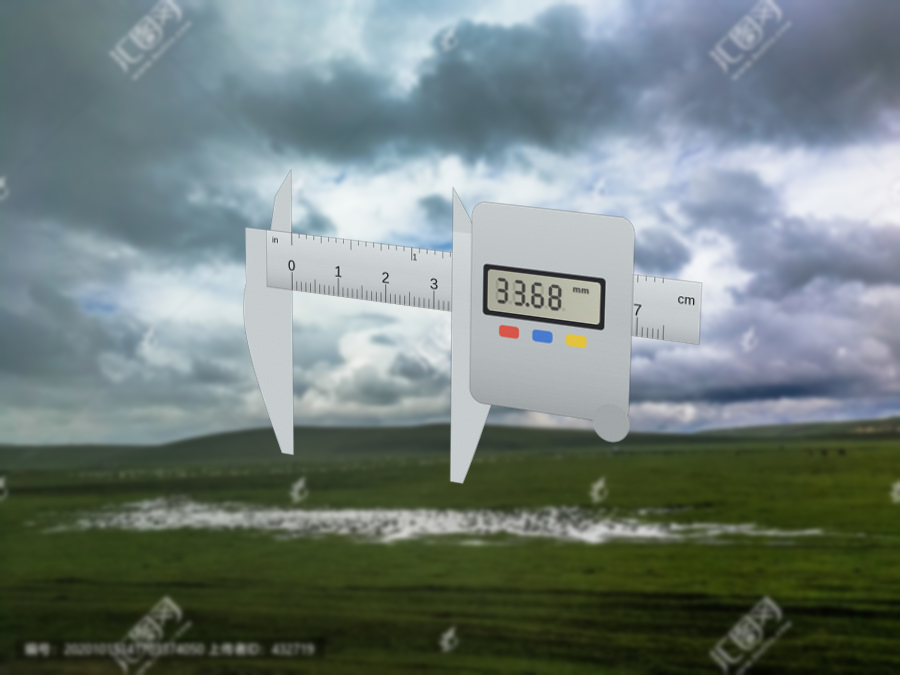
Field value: 33.68mm
